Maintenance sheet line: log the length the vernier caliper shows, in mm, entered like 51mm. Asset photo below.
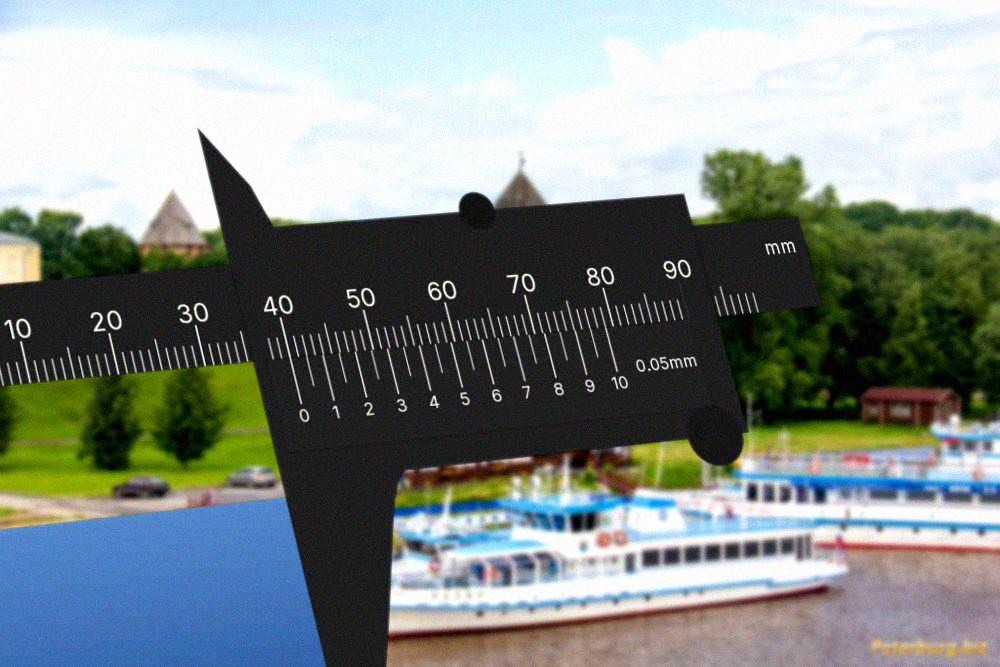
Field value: 40.0mm
